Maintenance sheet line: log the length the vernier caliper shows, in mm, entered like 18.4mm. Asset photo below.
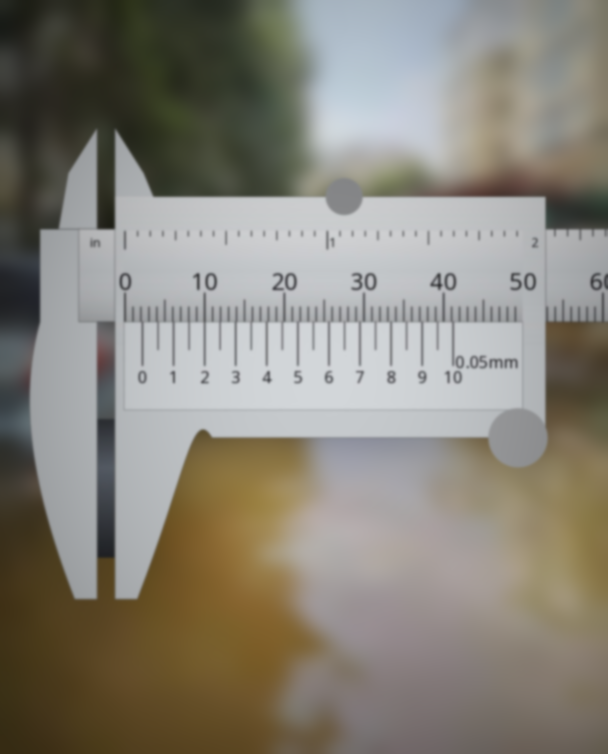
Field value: 2.2mm
